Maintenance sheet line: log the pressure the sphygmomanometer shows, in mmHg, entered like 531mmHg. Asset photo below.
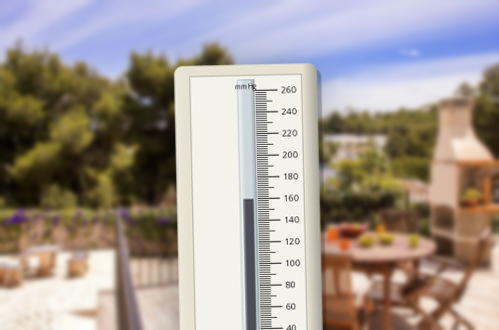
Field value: 160mmHg
